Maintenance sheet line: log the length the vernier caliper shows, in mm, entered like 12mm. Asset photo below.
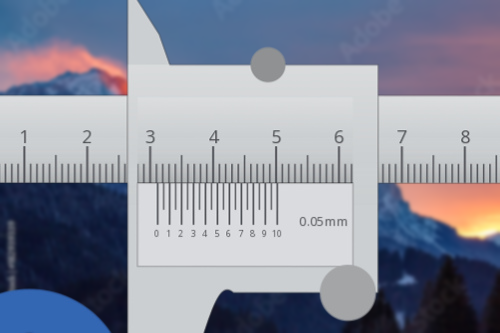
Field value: 31.2mm
